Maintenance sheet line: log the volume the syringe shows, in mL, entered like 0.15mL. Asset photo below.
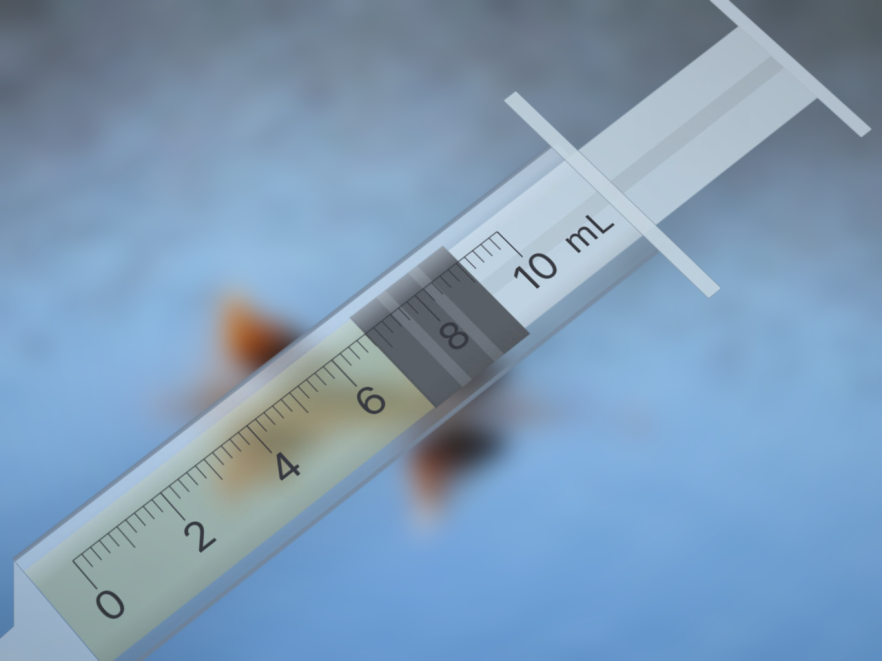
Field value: 6.8mL
